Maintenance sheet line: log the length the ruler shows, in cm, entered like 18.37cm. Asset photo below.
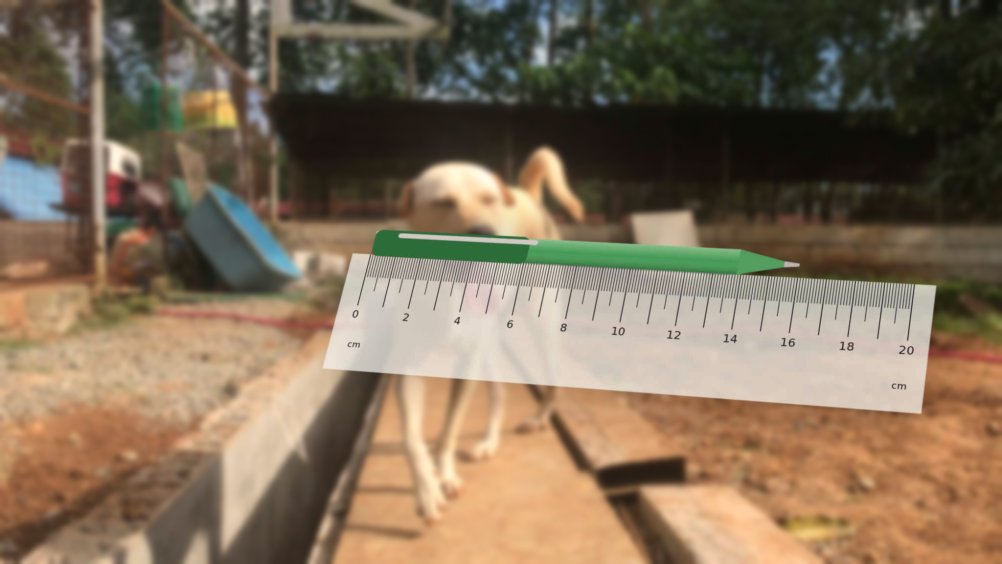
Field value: 16cm
